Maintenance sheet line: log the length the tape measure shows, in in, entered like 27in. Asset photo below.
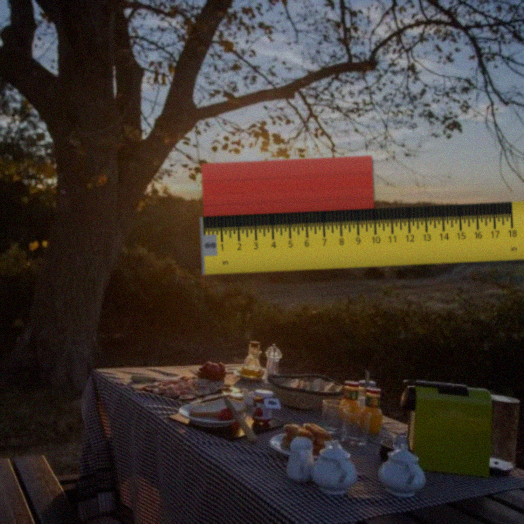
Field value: 10in
